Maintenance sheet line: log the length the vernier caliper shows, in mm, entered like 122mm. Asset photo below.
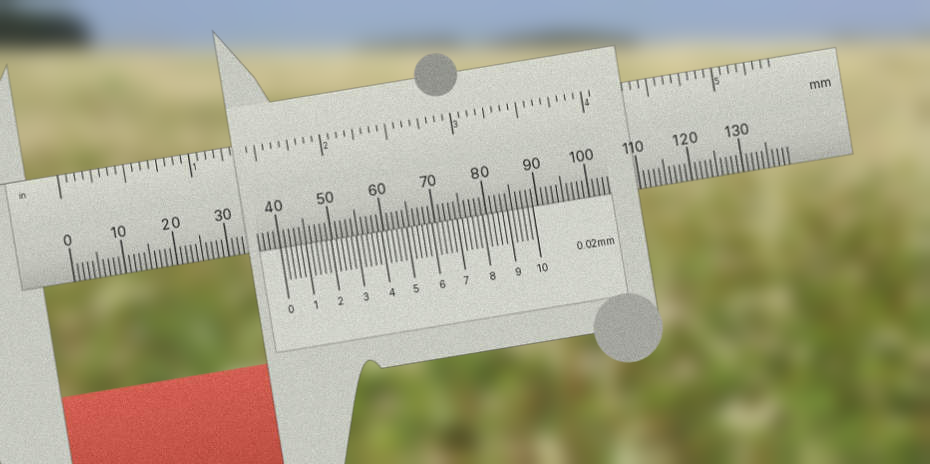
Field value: 40.0mm
